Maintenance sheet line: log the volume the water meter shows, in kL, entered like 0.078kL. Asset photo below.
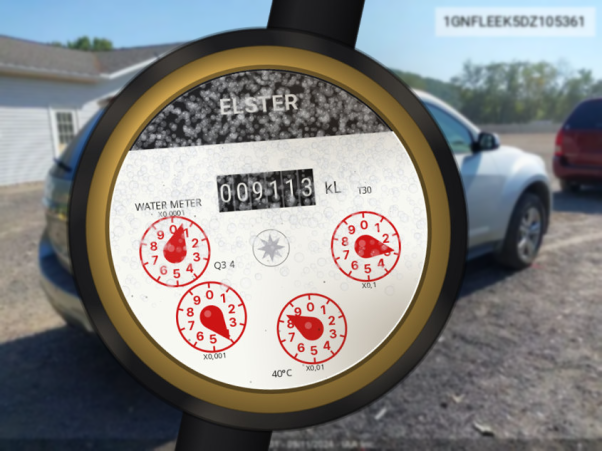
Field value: 9113.2840kL
